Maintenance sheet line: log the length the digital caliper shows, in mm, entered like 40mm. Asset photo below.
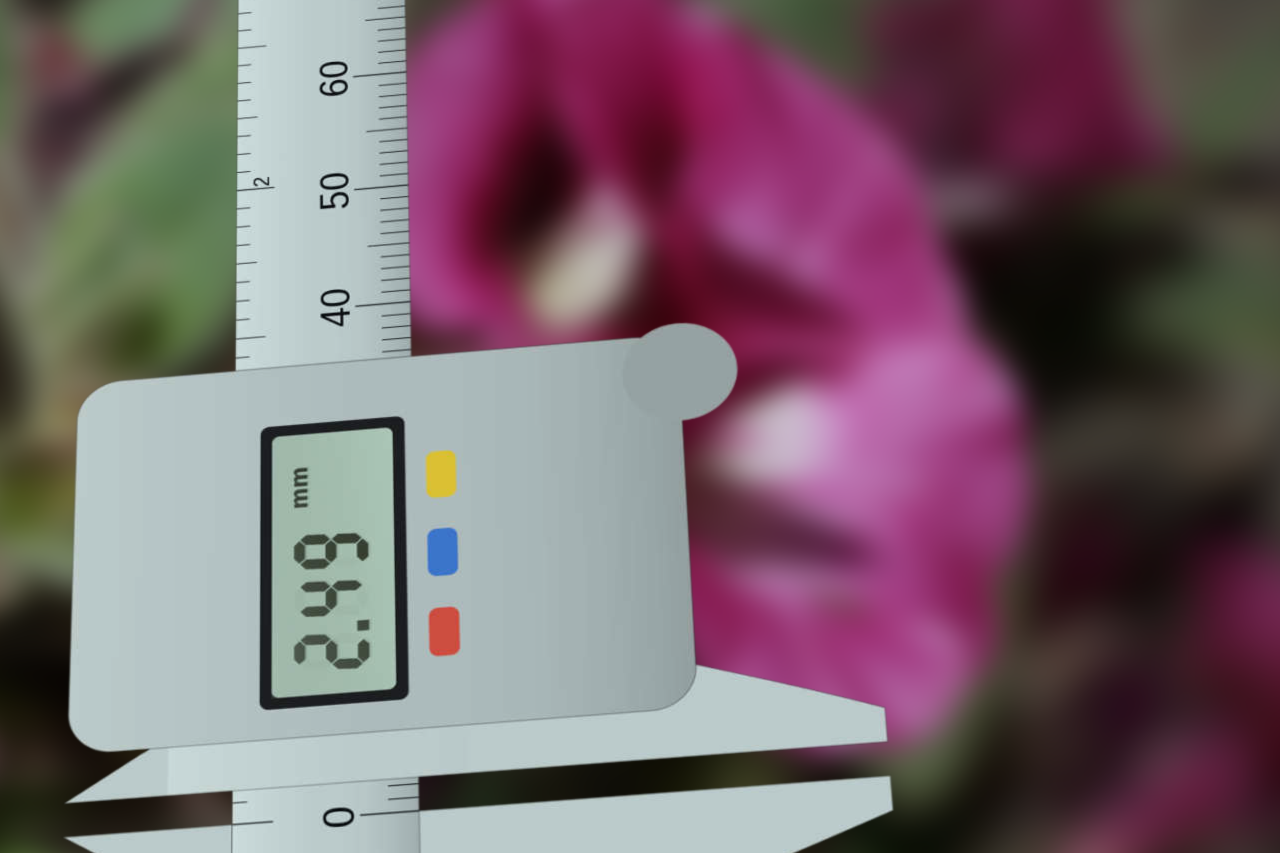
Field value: 2.49mm
